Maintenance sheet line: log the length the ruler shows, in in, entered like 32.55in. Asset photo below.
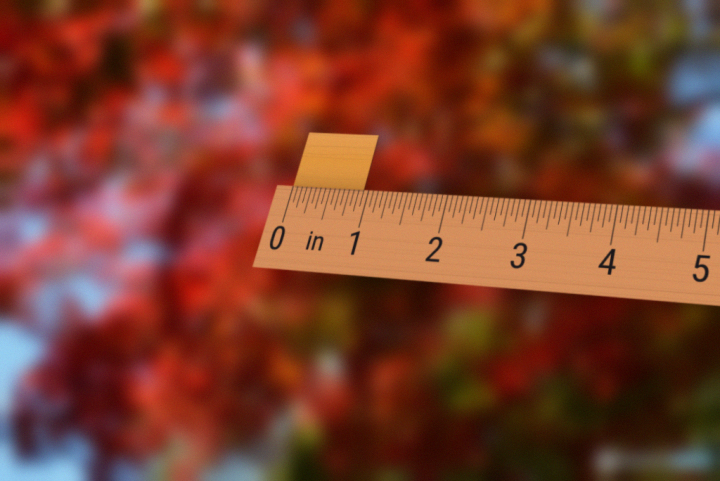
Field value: 0.9375in
